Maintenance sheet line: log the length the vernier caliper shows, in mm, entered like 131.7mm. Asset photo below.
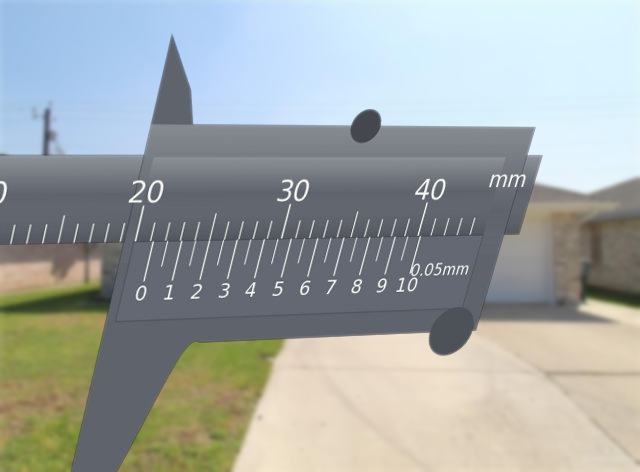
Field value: 21.2mm
